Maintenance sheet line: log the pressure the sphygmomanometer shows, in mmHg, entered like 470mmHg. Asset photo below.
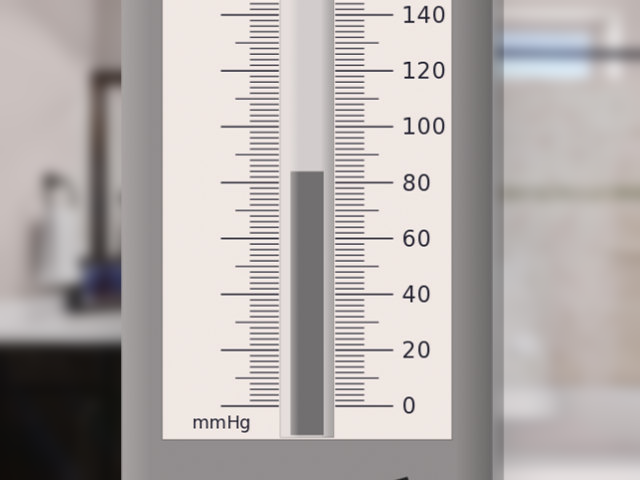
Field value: 84mmHg
